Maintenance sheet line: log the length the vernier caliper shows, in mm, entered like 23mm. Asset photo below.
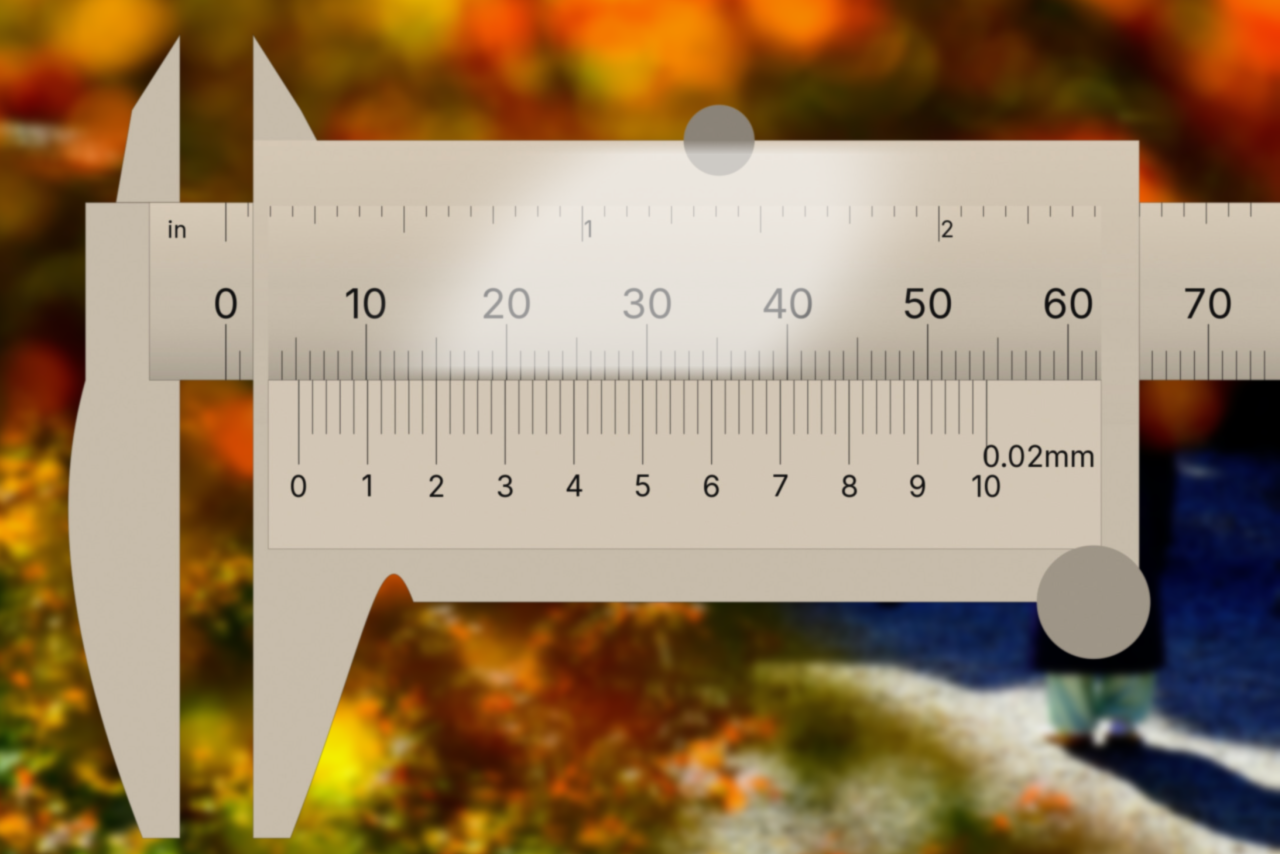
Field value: 5.2mm
